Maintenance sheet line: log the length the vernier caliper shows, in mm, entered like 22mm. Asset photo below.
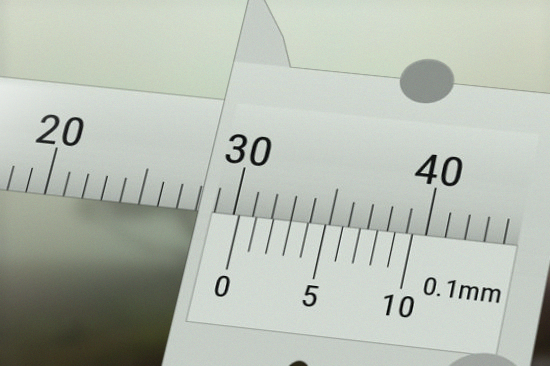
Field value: 30.3mm
